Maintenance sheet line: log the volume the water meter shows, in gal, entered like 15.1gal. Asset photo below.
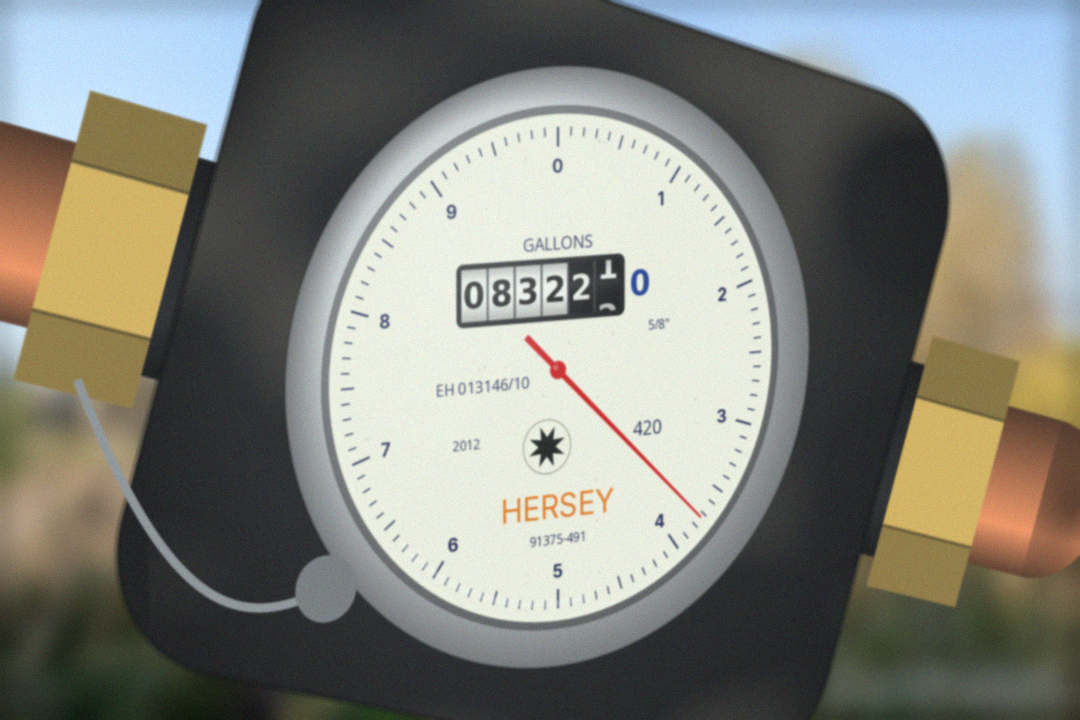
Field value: 832213.7gal
